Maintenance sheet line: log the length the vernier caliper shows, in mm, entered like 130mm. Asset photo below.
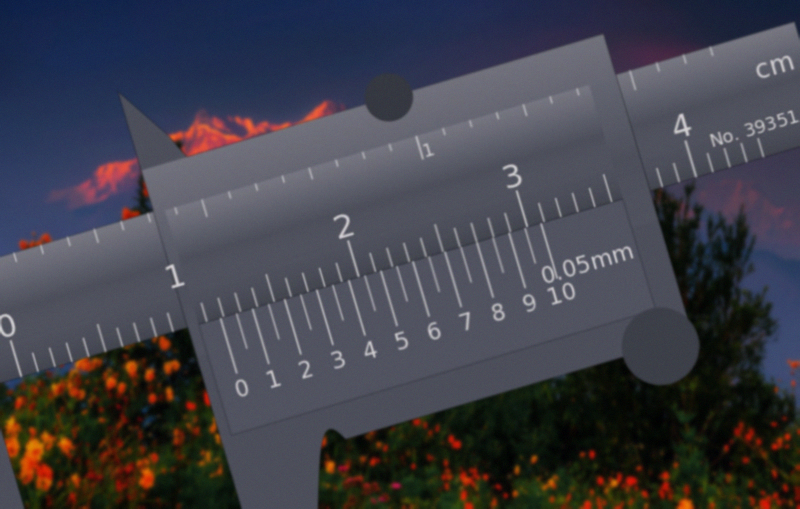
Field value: 11.8mm
